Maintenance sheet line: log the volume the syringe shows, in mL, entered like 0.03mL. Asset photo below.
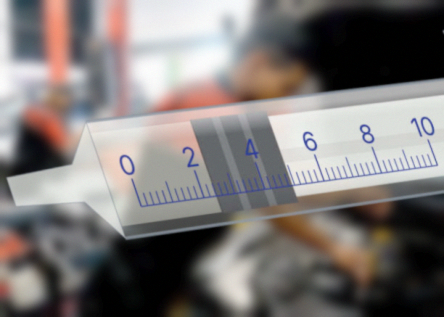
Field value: 2.4mL
